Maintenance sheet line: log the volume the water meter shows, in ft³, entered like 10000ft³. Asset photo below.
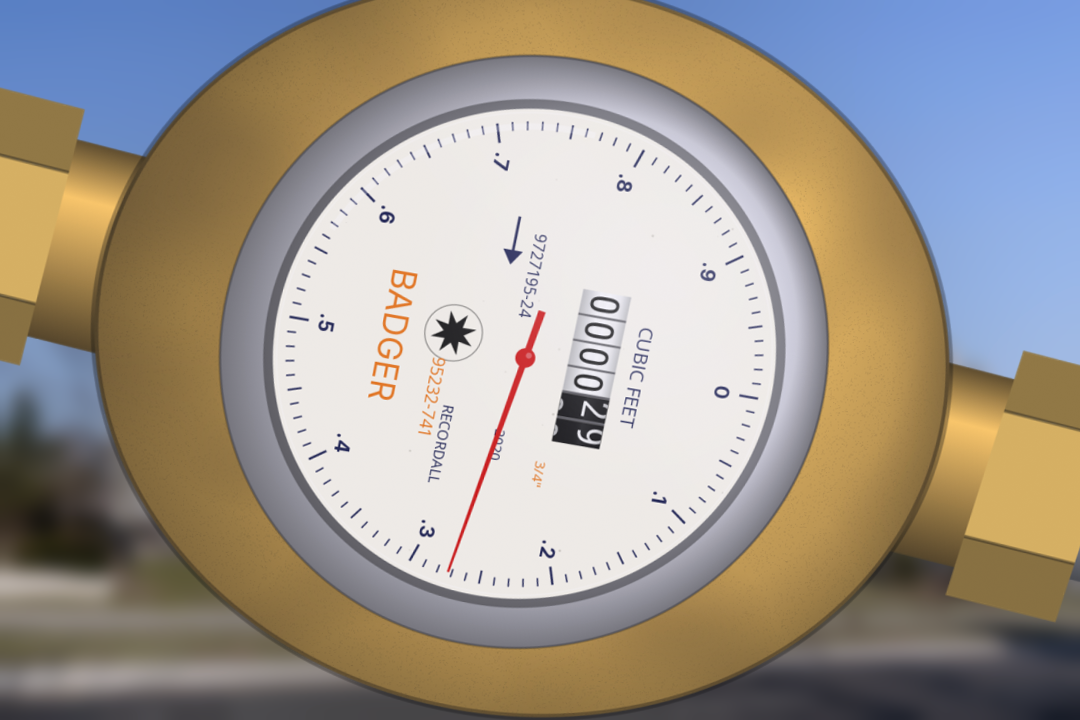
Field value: 29.27ft³
